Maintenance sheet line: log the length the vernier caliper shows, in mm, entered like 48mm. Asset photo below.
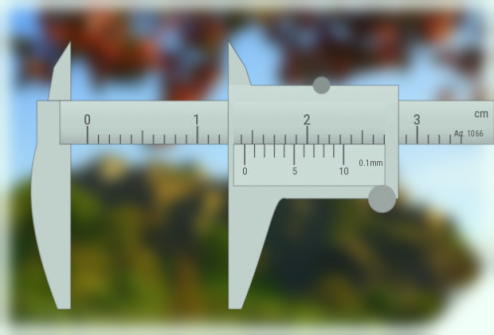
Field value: 14.3mm
